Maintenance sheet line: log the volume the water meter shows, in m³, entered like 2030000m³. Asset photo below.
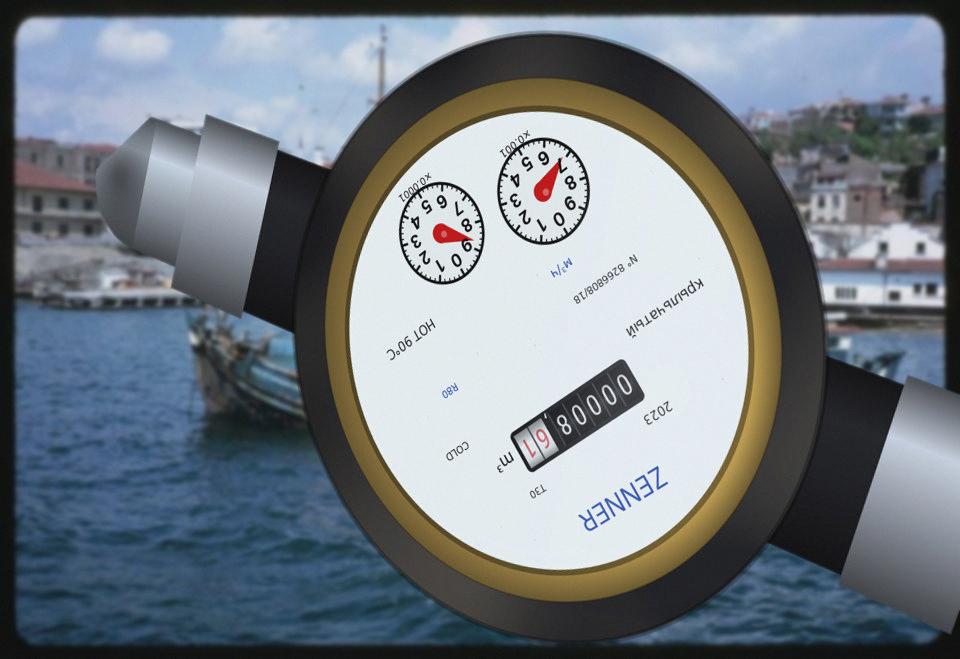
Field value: 8.6168m³
